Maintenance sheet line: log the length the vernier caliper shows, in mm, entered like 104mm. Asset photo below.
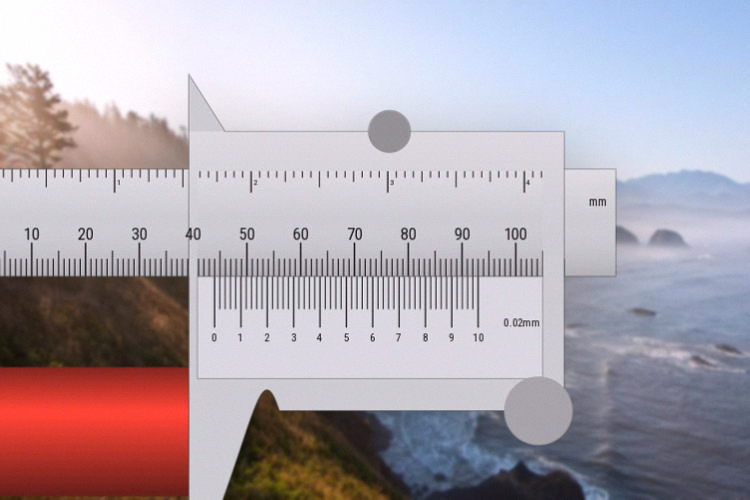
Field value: 44.0mm
